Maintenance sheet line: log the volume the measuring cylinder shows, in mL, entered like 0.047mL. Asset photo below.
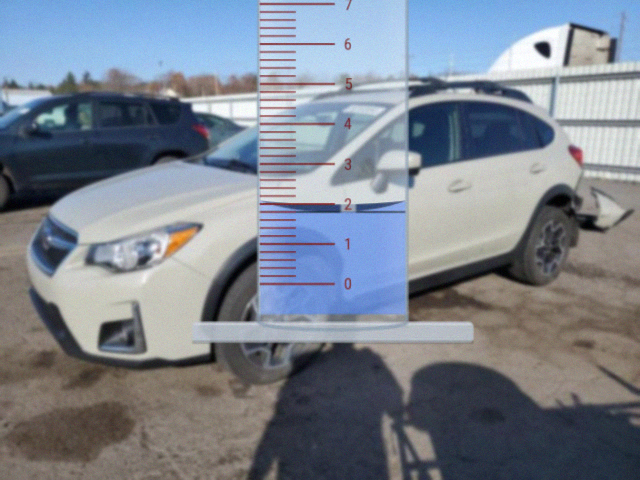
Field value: 1.8mL
